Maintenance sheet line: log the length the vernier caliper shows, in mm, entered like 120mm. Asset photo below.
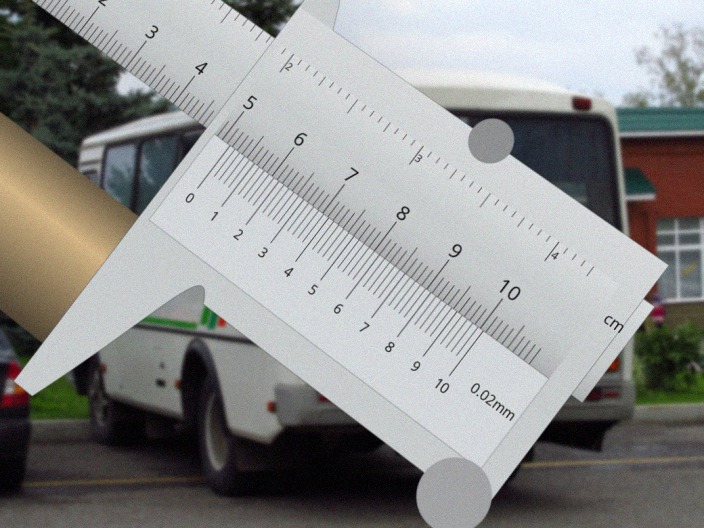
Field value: 51.6mm
